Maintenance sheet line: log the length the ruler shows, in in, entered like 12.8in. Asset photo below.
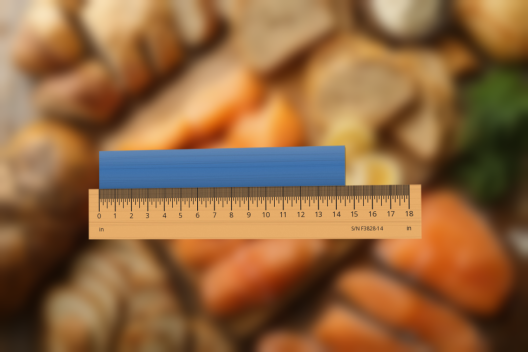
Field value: 14.5in
